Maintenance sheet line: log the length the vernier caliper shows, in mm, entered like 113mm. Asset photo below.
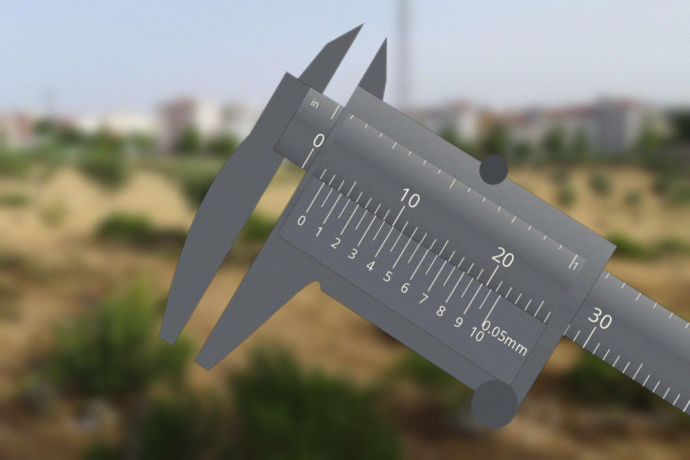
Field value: 2.5mm
